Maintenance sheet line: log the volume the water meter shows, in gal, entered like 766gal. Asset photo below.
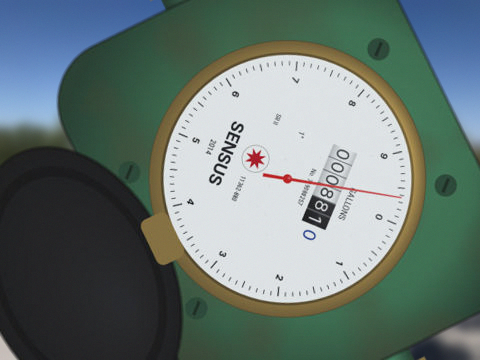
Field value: 8809.6gal
